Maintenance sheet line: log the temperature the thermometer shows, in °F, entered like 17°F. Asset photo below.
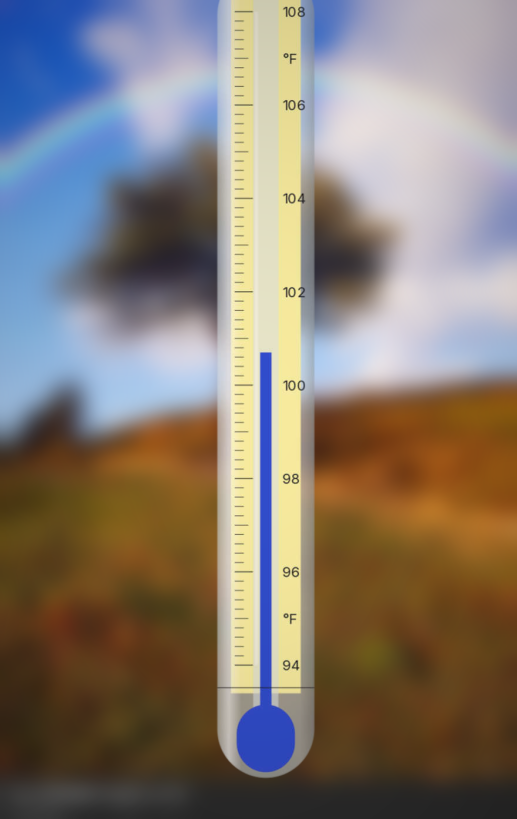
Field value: 100.7°F
